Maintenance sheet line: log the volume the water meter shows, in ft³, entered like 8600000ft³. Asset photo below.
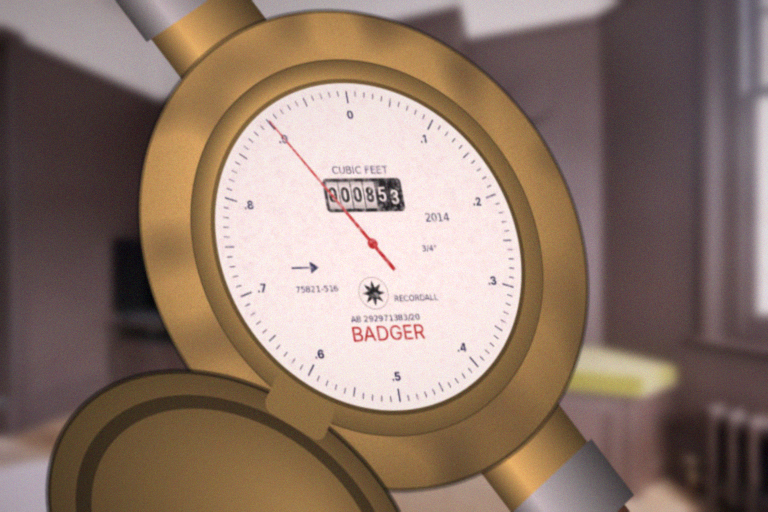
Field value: 852.90ft³
